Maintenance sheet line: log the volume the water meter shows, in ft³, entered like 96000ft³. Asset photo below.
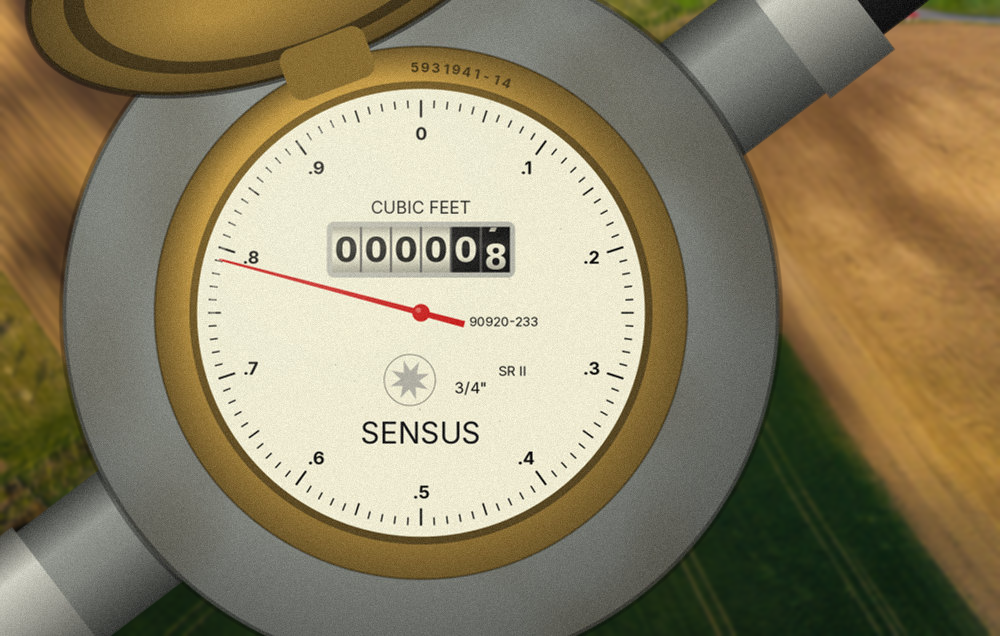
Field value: 7.79ft³
